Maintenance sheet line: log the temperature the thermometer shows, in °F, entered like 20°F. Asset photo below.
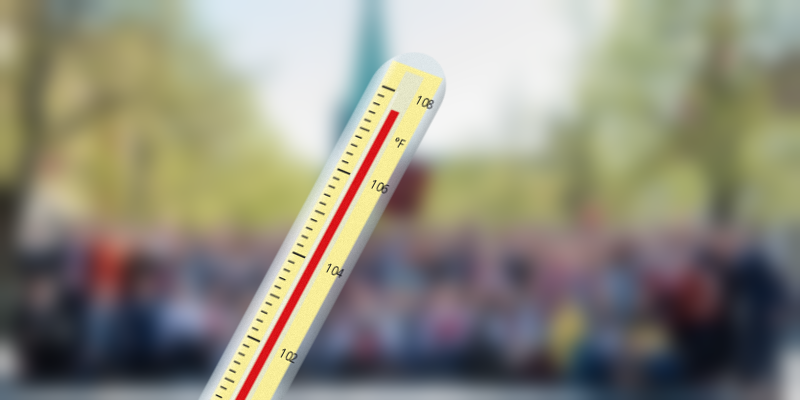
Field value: 107.6°F
